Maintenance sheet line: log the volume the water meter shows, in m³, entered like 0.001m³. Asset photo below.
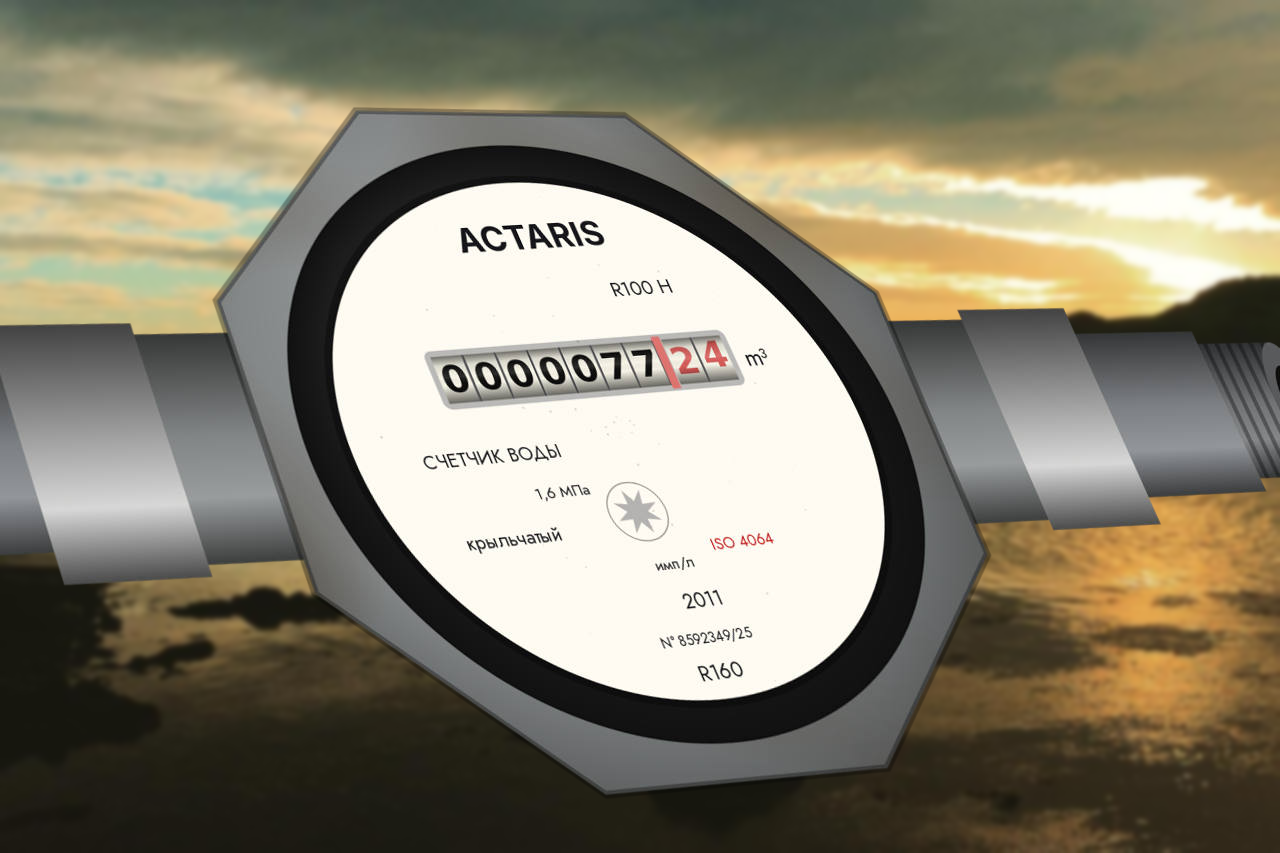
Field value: 77.24m³
